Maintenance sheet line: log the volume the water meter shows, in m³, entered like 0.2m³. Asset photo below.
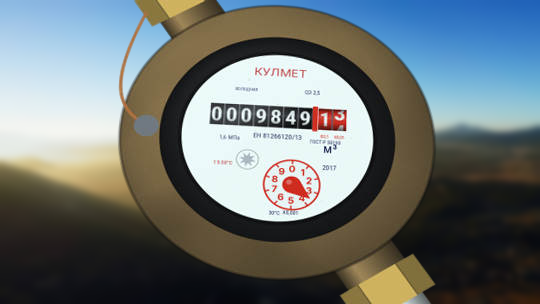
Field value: 9849.133m³
